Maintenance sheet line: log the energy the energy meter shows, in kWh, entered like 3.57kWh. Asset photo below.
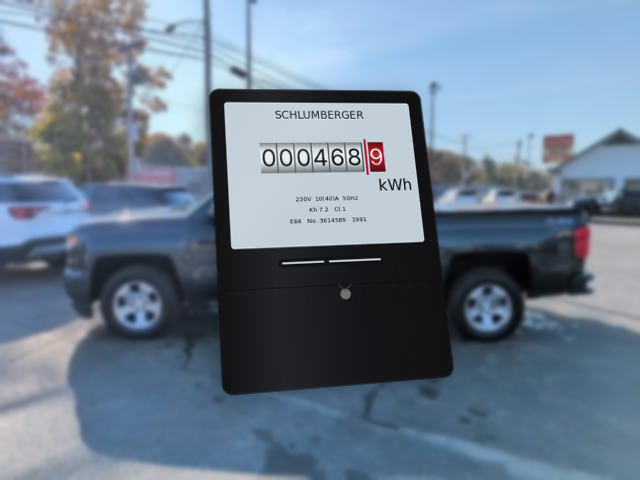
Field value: 468.9kWh
